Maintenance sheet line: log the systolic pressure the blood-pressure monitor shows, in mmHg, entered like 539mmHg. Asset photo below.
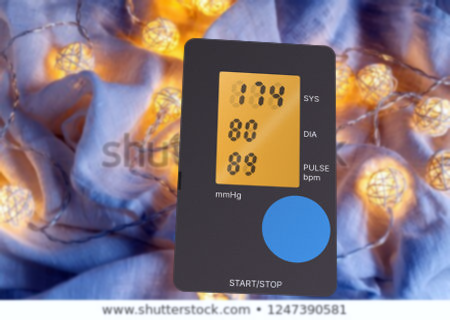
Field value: 174mmHg
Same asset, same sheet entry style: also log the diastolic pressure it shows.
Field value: 80mmHg
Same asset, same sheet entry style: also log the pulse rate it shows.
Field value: 89bpm
